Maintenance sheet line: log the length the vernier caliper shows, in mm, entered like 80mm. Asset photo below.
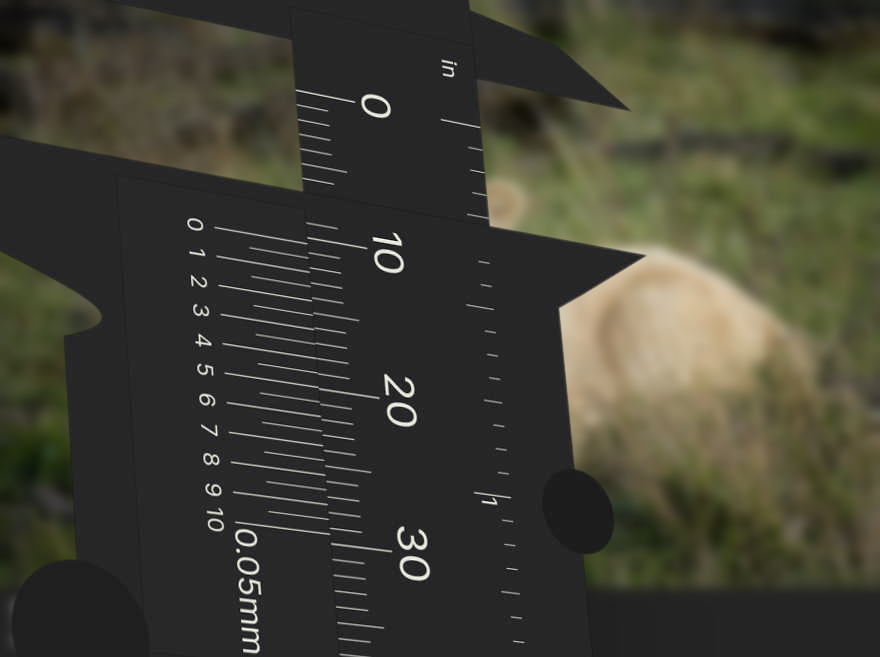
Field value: 10.4mm
